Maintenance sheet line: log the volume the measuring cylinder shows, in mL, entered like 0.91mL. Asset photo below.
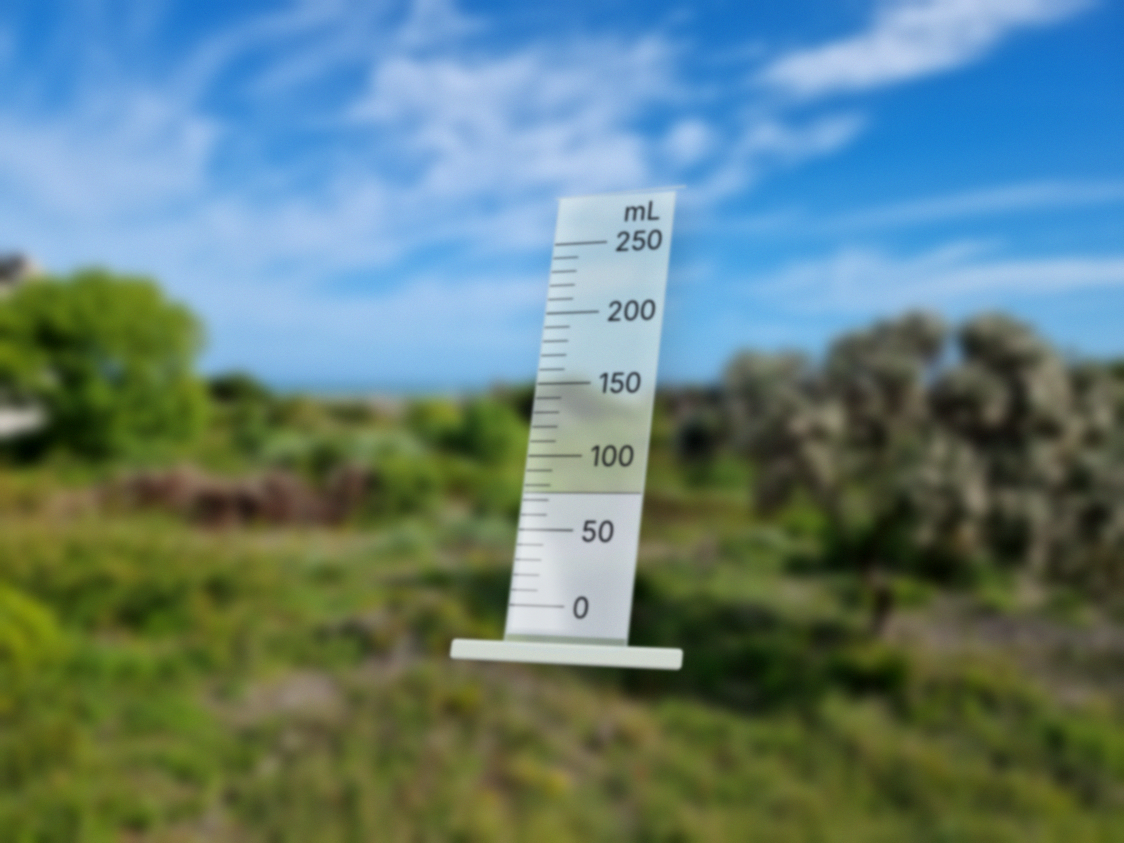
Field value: 75mL
